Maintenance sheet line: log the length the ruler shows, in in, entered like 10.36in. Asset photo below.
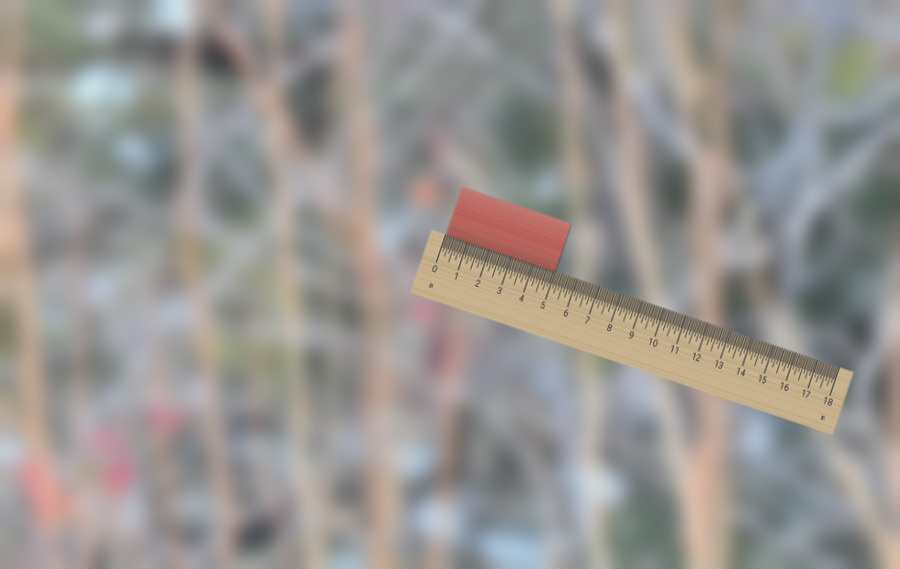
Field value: 5in
